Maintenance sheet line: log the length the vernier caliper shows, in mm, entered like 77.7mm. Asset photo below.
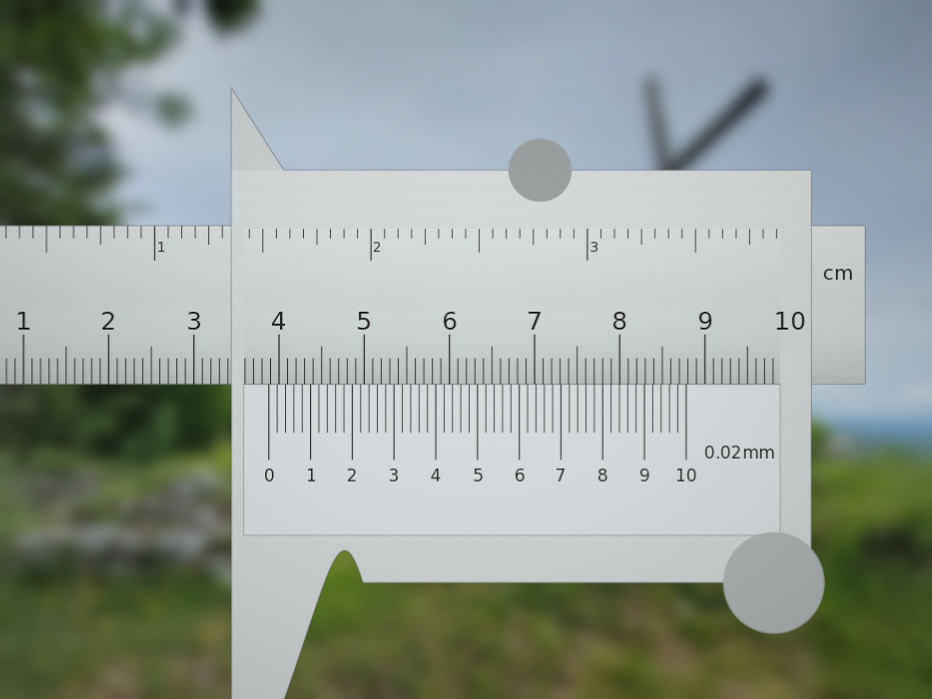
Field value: 38.8mm
